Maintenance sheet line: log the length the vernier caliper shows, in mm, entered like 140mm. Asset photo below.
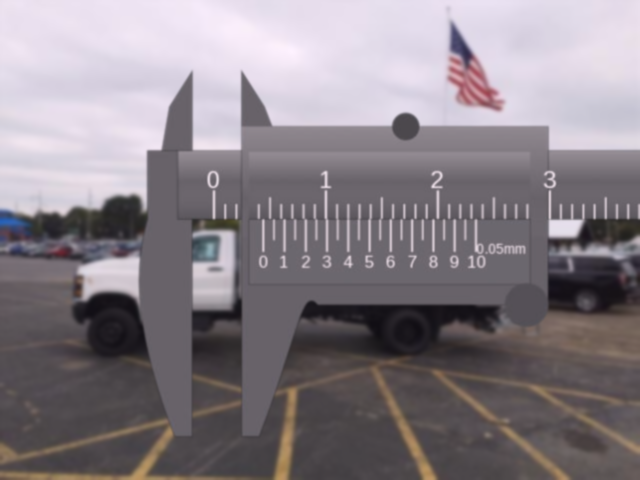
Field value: 4.4mm
